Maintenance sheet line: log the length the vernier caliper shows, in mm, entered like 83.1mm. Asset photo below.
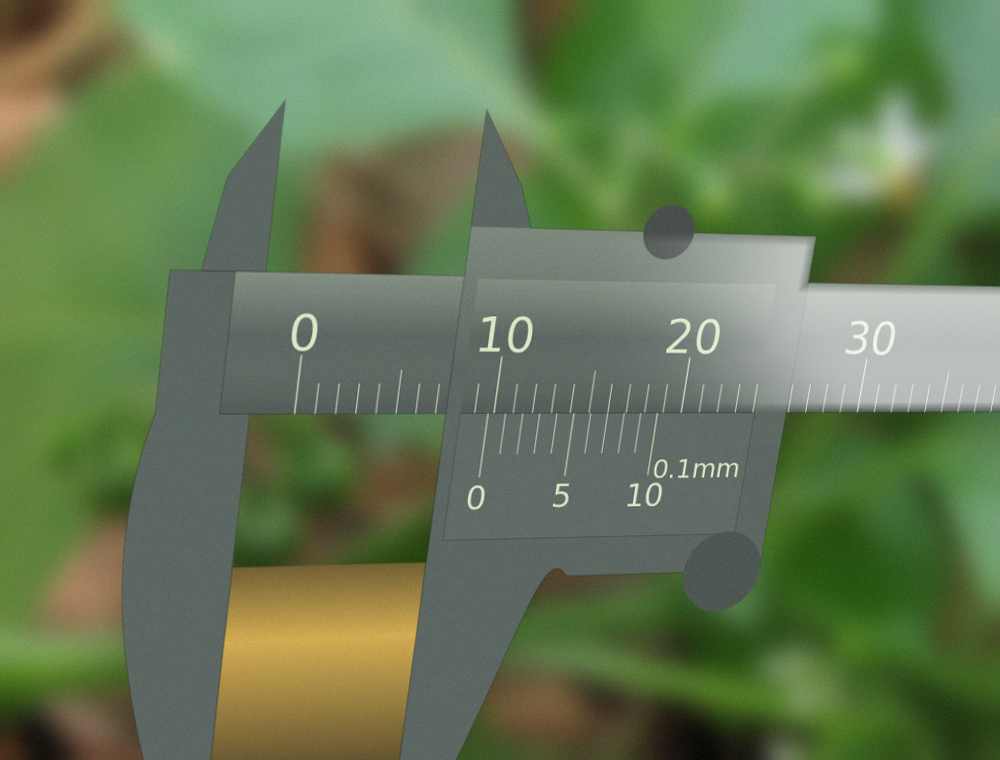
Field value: 9.7mm
